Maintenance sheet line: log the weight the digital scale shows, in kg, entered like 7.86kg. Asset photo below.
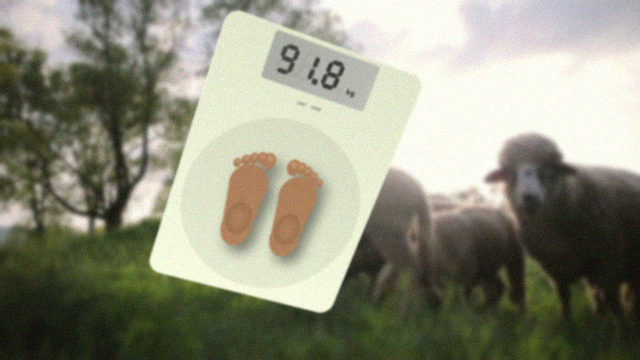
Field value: 91.8kg
